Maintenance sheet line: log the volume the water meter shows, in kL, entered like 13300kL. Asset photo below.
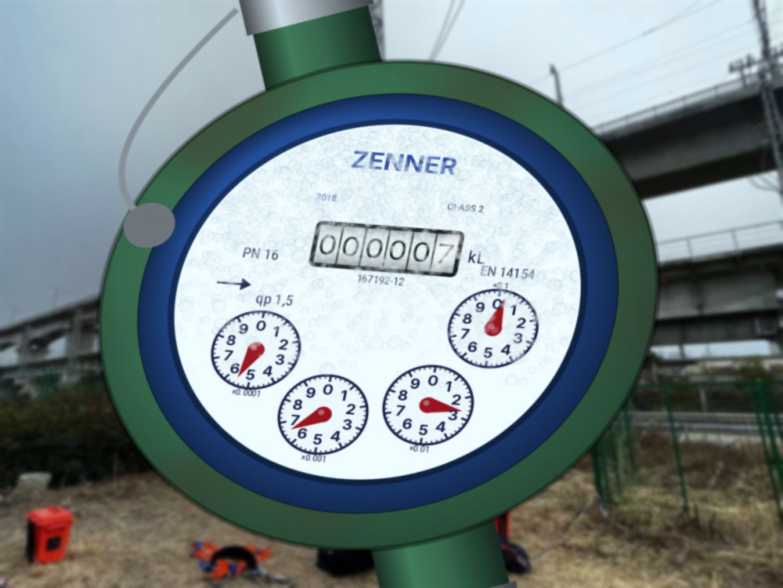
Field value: 7.0265kL
